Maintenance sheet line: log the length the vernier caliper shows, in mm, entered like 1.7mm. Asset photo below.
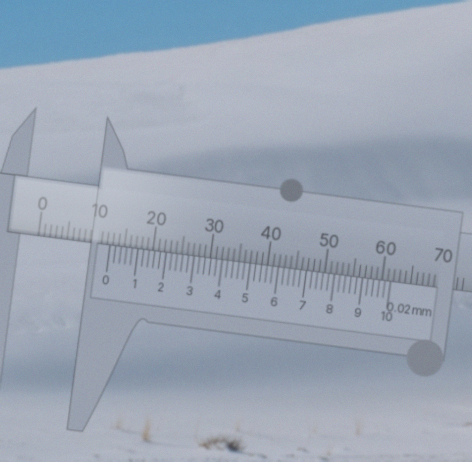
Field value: 12.5mm
